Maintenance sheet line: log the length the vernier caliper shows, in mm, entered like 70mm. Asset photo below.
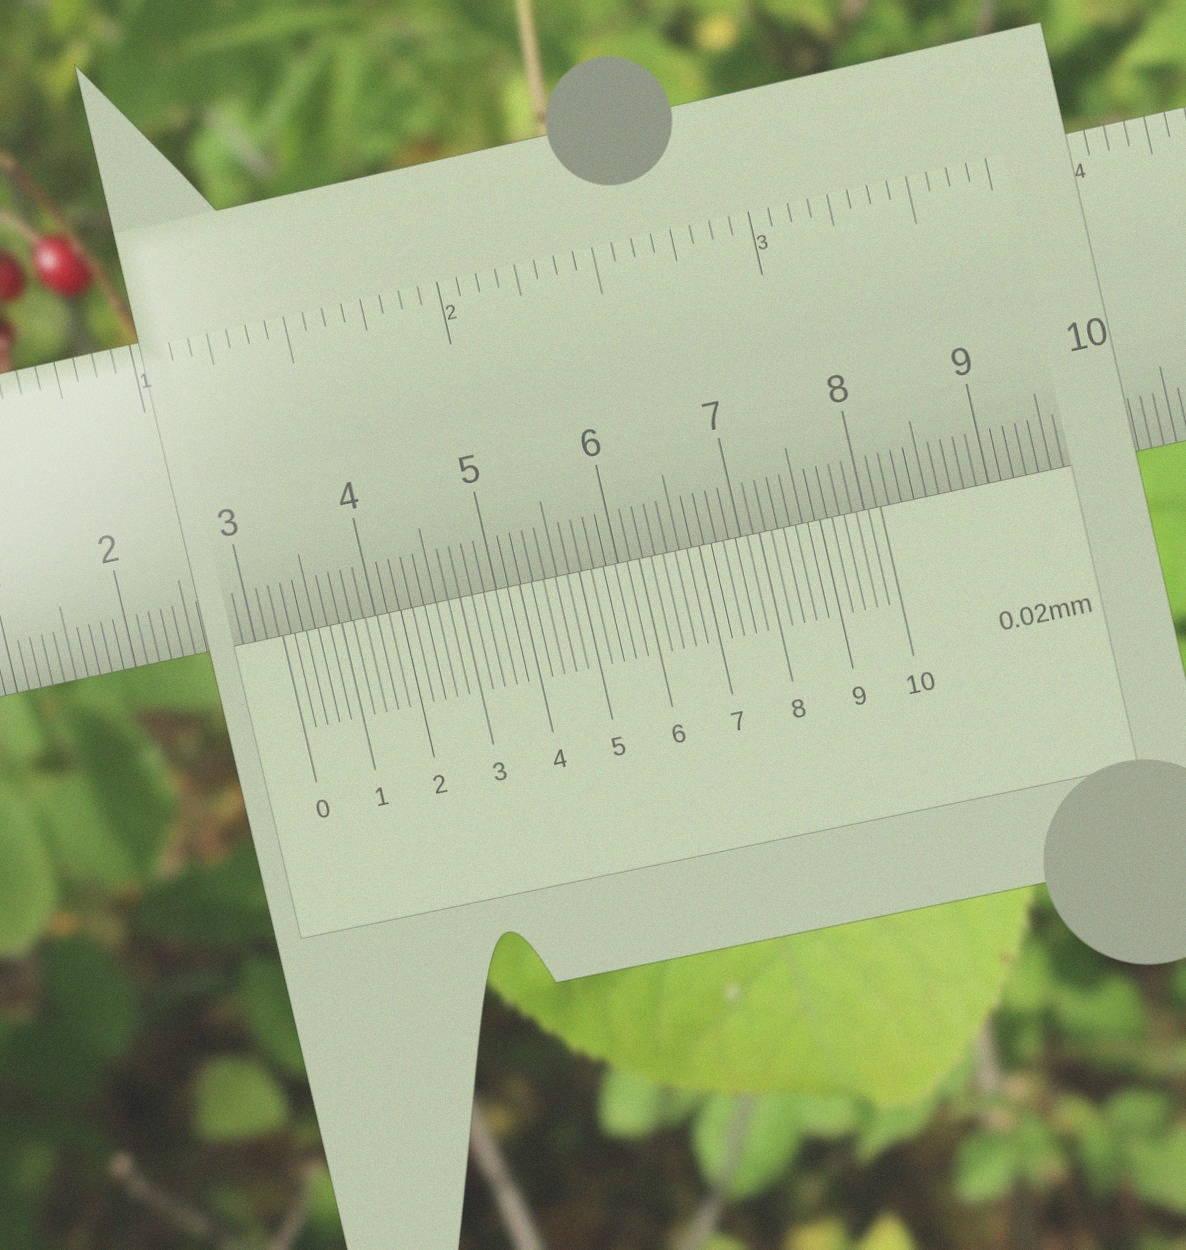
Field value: 32.3mm
